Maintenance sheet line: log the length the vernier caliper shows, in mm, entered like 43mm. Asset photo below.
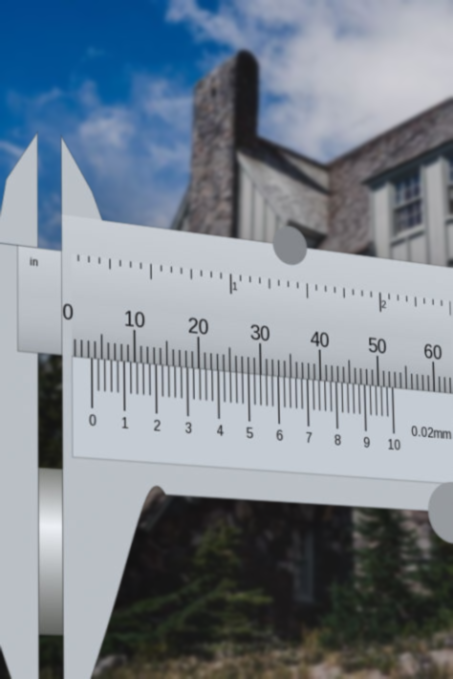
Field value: 3.5mm
